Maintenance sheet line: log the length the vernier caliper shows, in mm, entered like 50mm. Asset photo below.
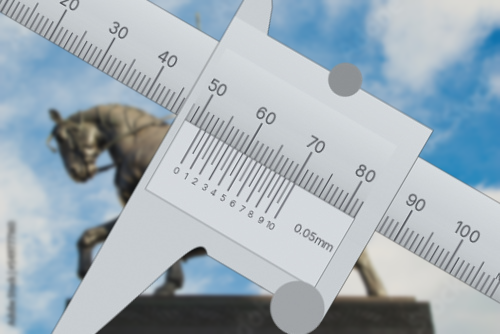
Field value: 51.2mm
